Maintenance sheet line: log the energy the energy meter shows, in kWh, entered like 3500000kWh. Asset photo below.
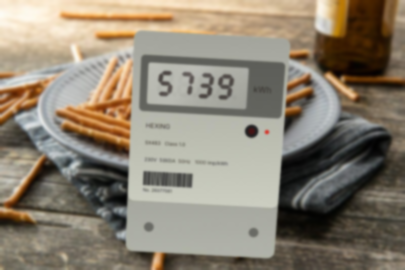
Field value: 5739kWh
